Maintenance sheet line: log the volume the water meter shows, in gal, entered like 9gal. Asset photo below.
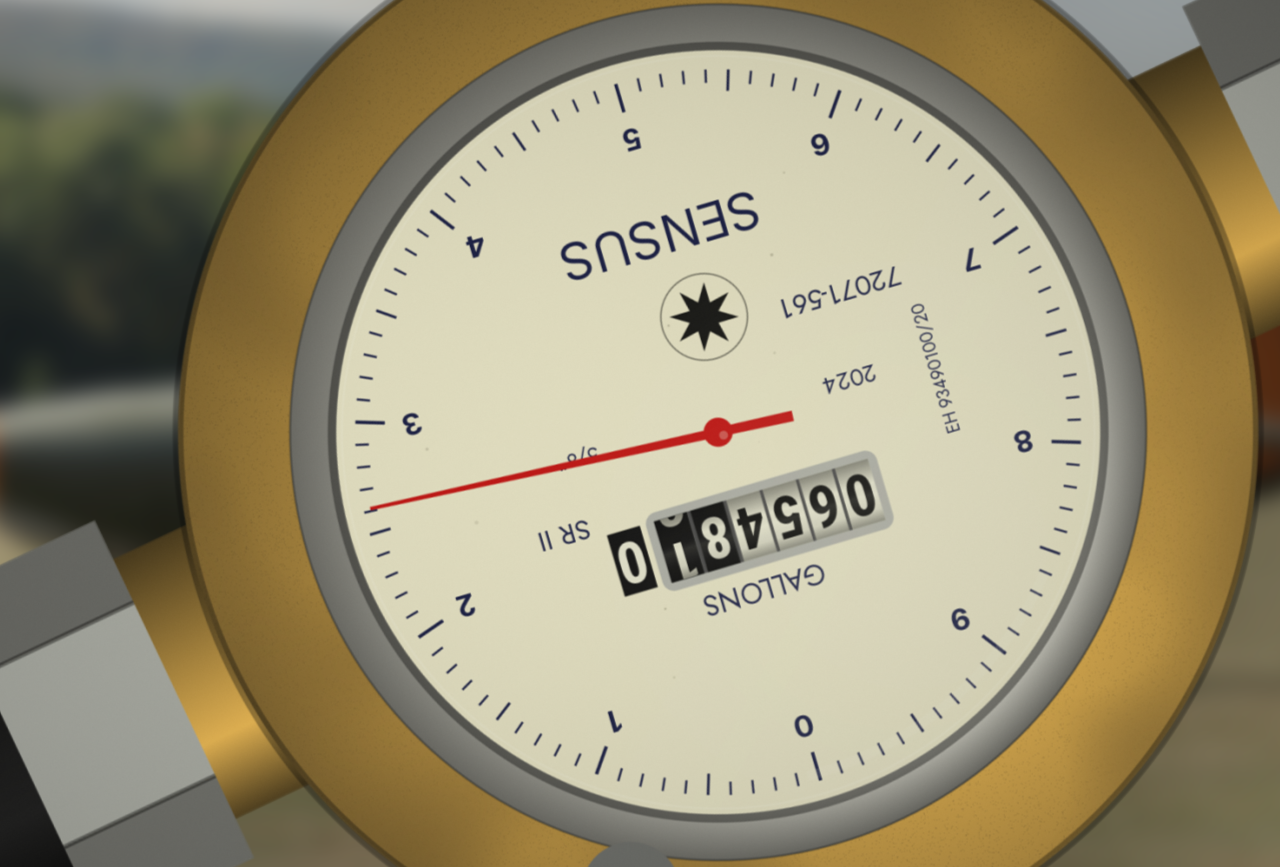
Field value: 654812.6gal
